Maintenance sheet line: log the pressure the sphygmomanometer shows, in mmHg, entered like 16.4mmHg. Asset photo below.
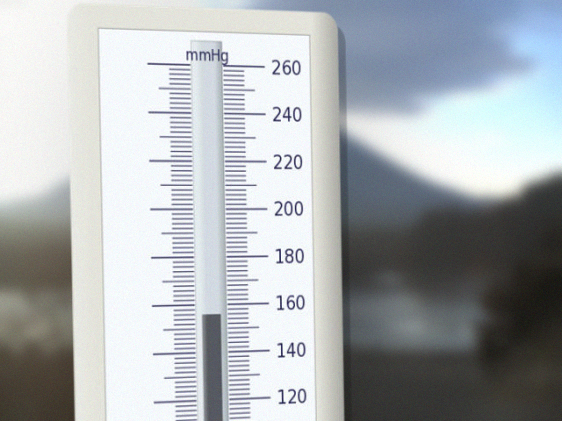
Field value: 156mmHg
